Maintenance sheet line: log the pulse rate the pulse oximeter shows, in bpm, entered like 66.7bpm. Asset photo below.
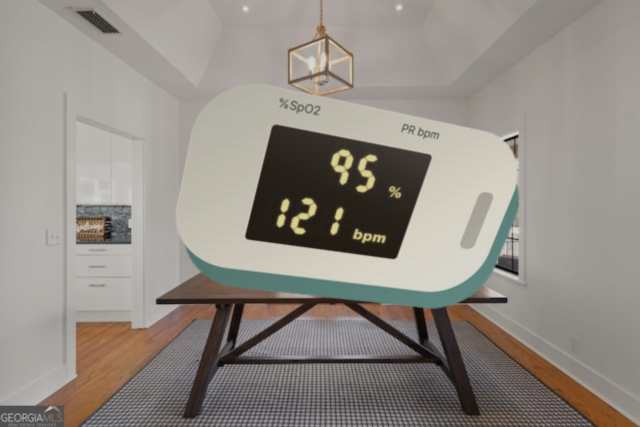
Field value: 121bpm
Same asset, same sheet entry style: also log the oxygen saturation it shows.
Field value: 95%
